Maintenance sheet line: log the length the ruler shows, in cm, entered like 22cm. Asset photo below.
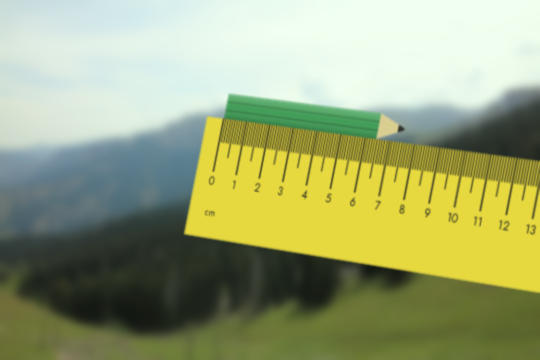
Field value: 7.5cm
